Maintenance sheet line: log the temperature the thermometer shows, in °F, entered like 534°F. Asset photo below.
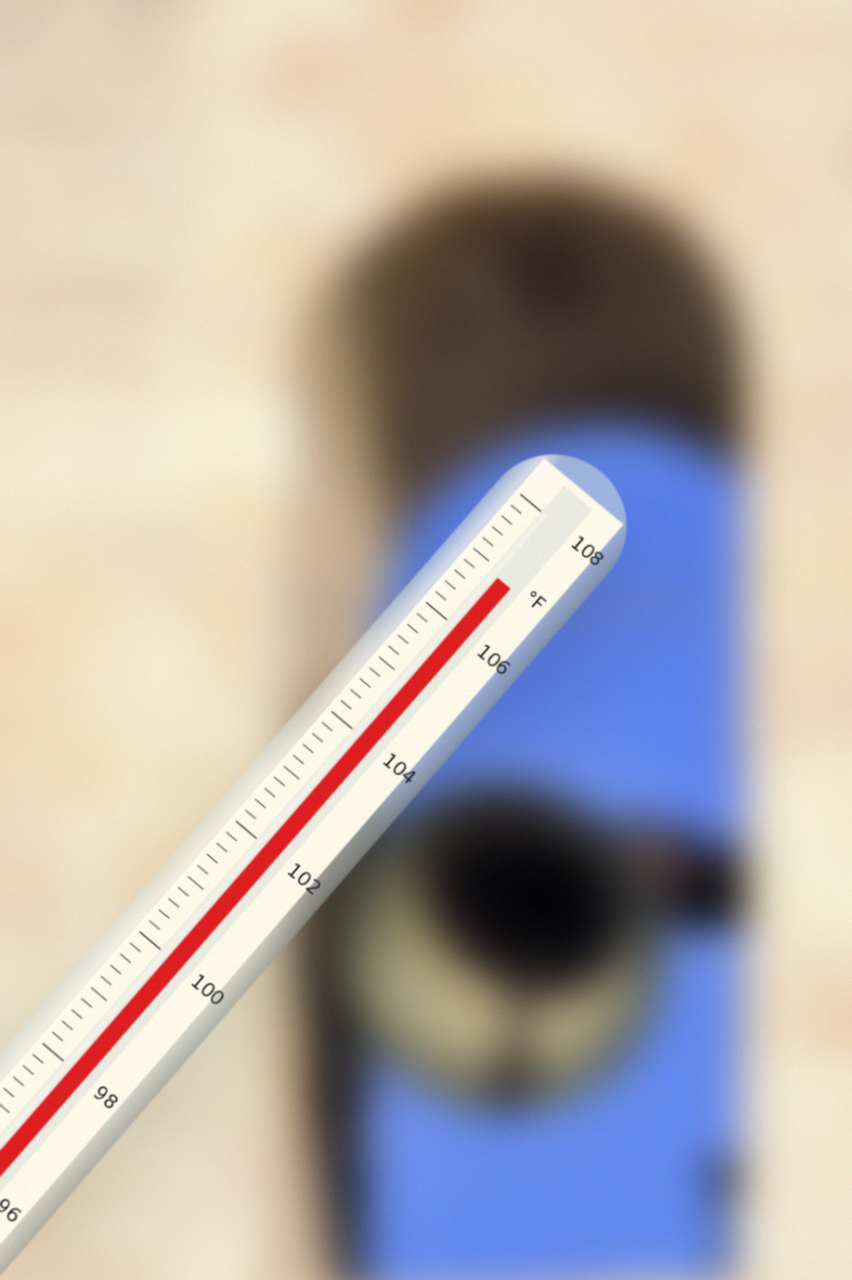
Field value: 106.9°F
